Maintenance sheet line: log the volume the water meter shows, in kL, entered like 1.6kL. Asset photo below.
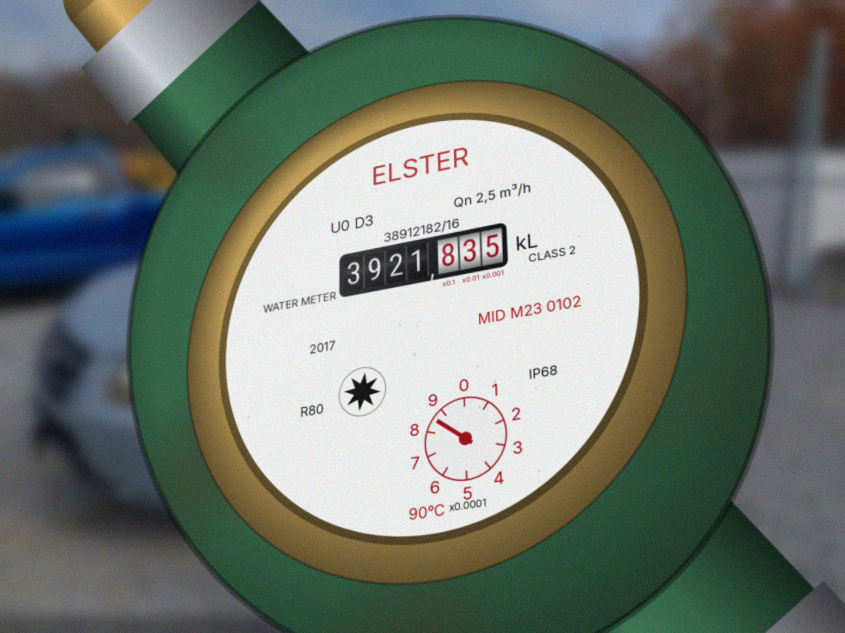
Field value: 3921.8358kL
